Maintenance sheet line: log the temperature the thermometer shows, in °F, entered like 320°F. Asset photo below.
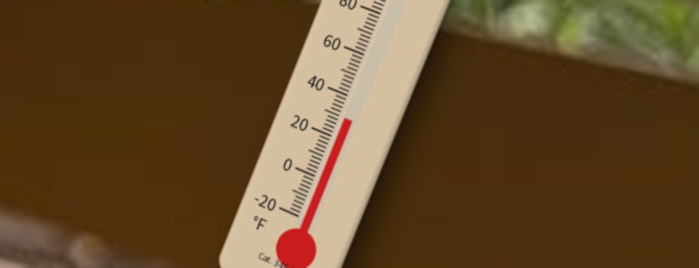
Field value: 30°F
